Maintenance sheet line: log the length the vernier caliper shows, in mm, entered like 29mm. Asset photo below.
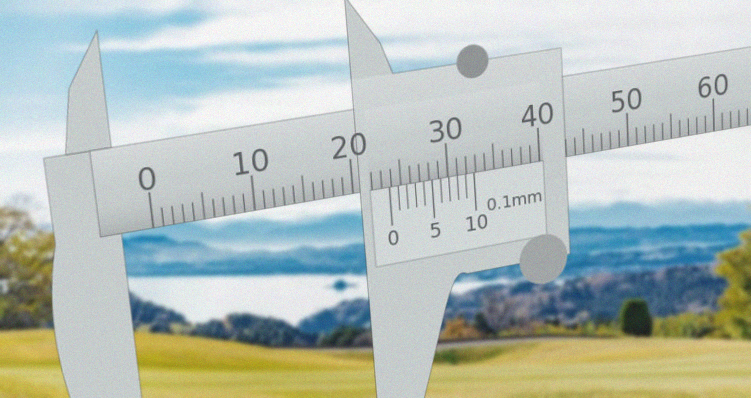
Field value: 23.8mm
